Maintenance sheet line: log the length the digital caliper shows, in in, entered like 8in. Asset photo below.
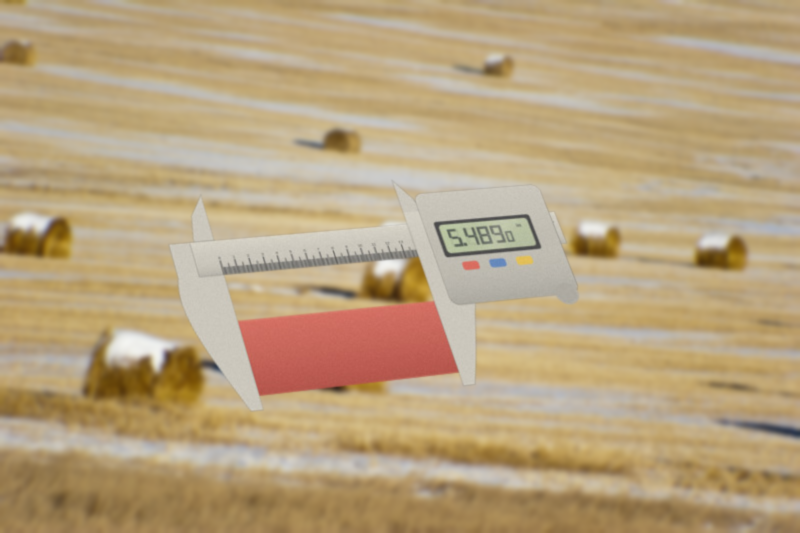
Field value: 5.4890in
